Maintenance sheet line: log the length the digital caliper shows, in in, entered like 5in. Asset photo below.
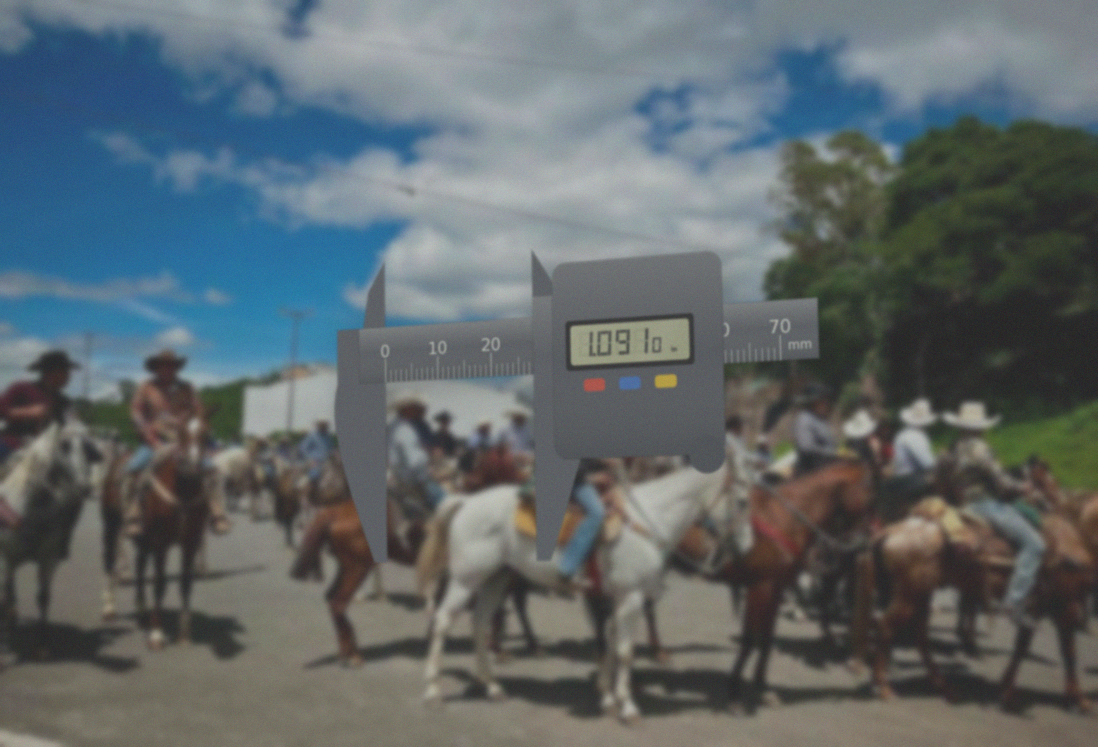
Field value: 1.0910in
